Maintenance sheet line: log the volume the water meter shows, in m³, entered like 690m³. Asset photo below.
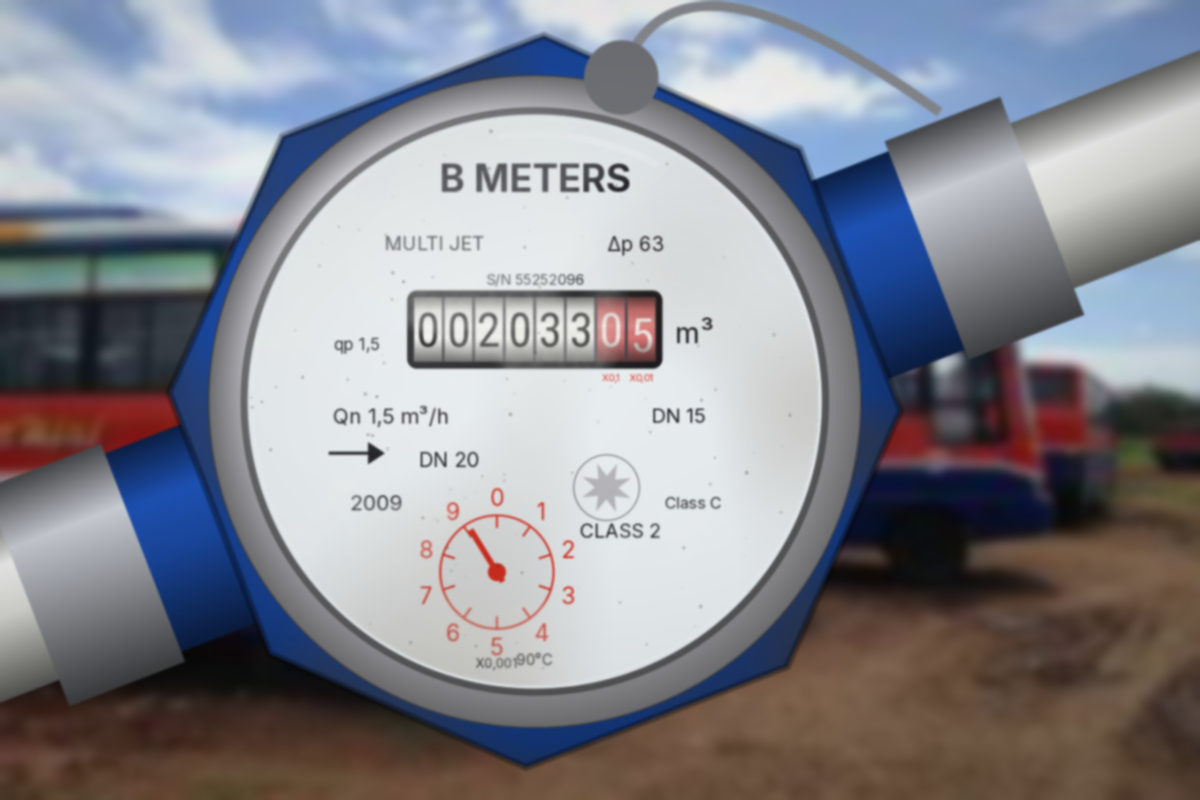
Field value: 2033.049m³
